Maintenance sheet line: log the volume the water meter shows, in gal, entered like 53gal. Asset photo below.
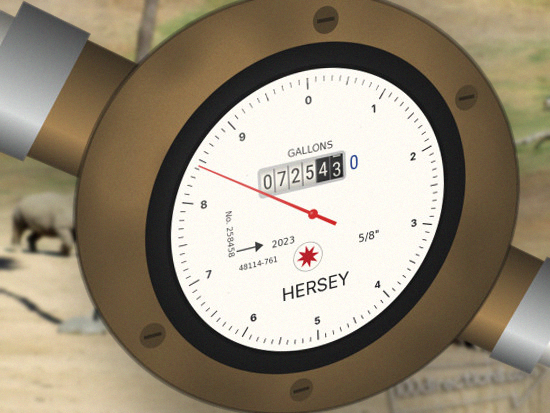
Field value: 725428.4gal
